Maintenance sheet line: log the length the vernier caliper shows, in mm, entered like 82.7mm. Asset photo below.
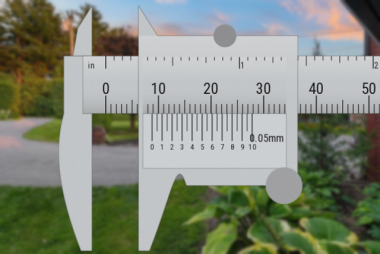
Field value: 8.8mm
